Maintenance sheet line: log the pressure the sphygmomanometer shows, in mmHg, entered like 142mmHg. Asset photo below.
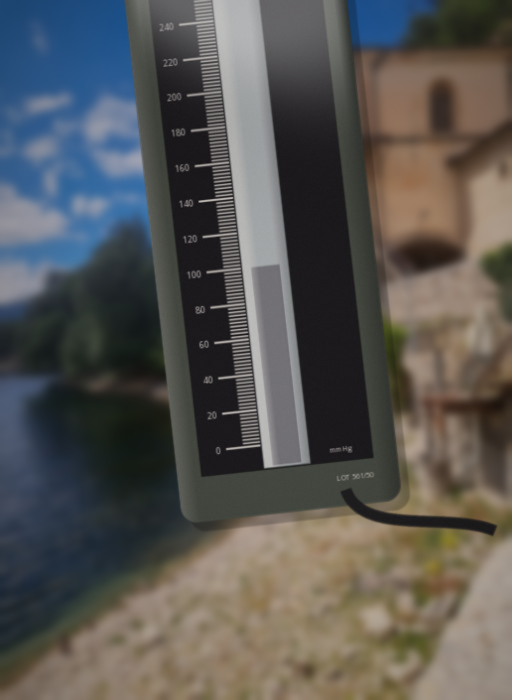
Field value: 100mmHg
